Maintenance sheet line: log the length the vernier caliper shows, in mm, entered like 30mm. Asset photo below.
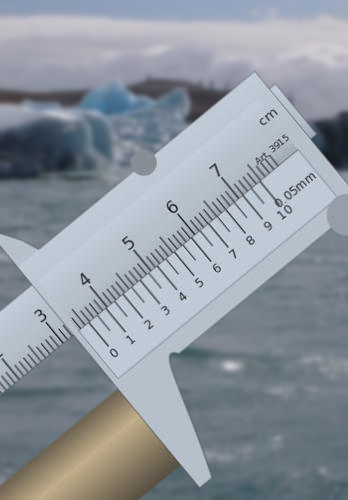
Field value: 35.8mm
